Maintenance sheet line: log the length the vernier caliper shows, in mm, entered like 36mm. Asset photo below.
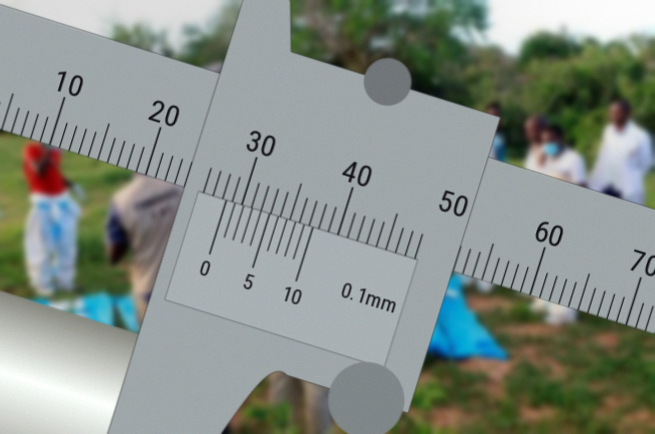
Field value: 28.4mm
